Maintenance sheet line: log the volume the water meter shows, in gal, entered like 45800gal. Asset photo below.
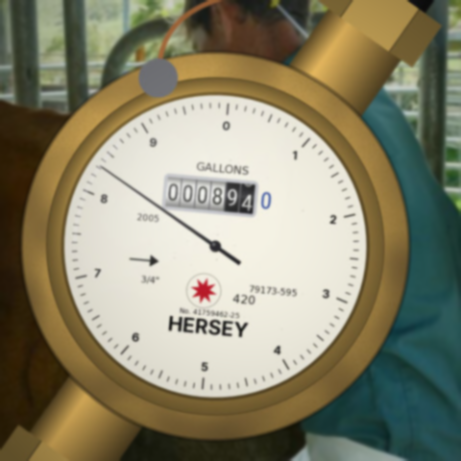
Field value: 8938.3gal
